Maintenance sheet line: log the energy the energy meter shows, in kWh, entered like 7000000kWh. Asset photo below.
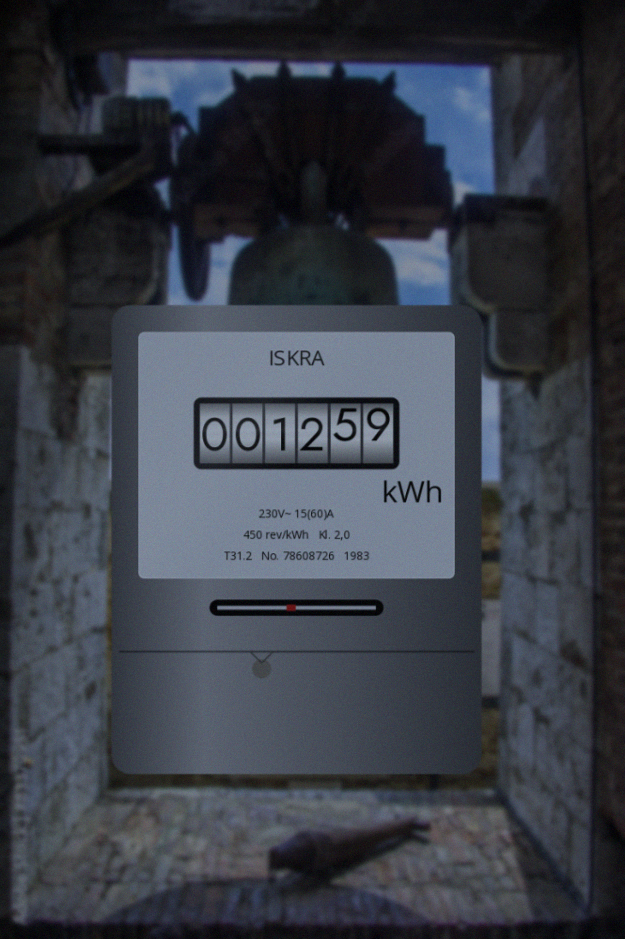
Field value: 1259kWh
